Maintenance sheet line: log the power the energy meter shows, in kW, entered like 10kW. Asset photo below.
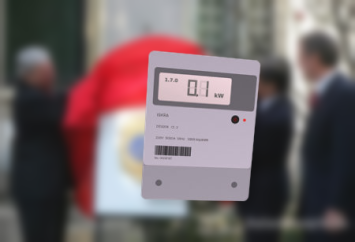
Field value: 0.1kW
